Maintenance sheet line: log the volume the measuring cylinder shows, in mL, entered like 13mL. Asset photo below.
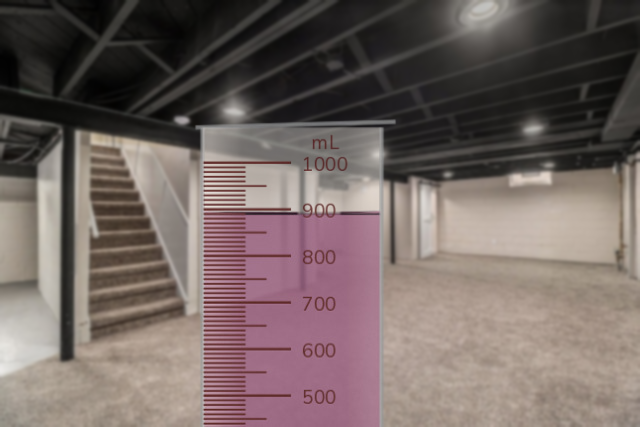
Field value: 890mL
